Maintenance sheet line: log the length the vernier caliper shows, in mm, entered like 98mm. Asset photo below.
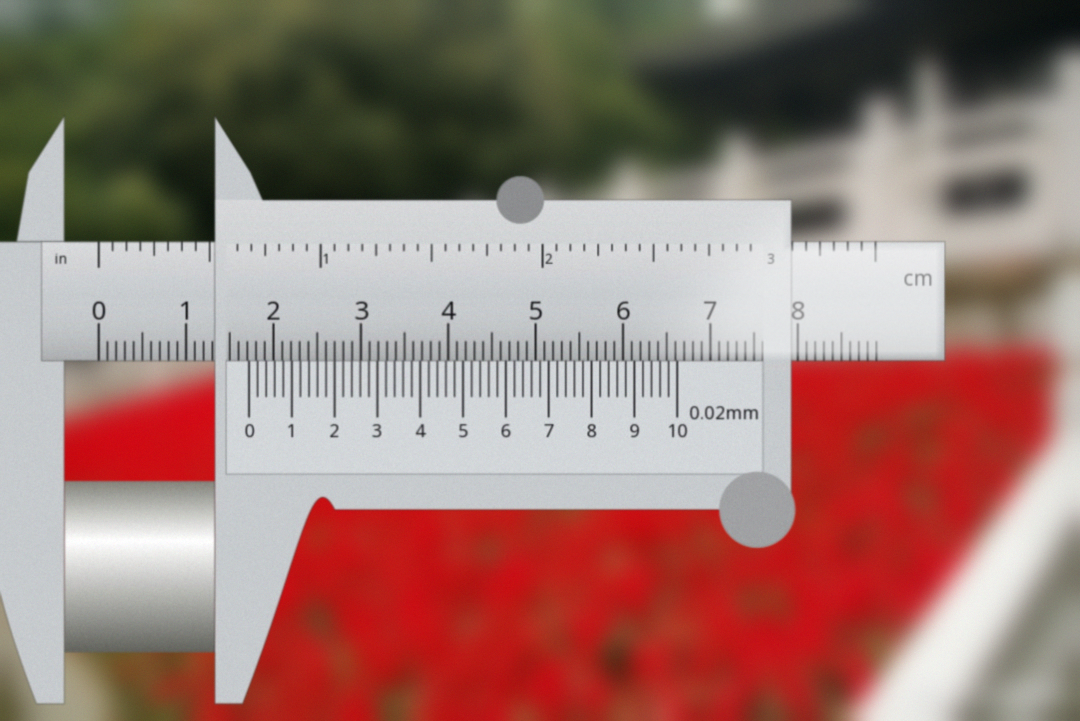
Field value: 17.2mm
